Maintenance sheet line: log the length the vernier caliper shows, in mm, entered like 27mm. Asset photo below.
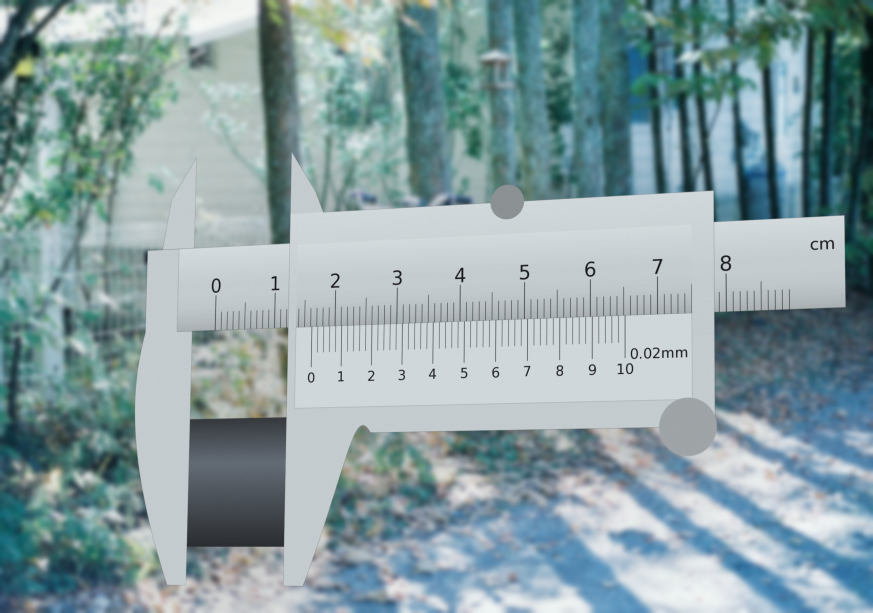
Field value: 16.2mm
